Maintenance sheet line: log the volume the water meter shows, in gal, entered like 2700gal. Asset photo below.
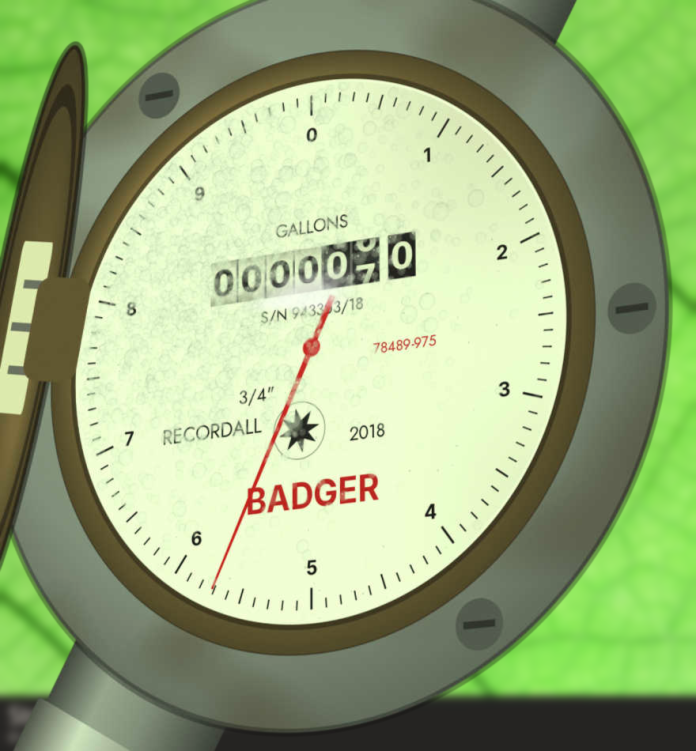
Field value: 65.7gal
